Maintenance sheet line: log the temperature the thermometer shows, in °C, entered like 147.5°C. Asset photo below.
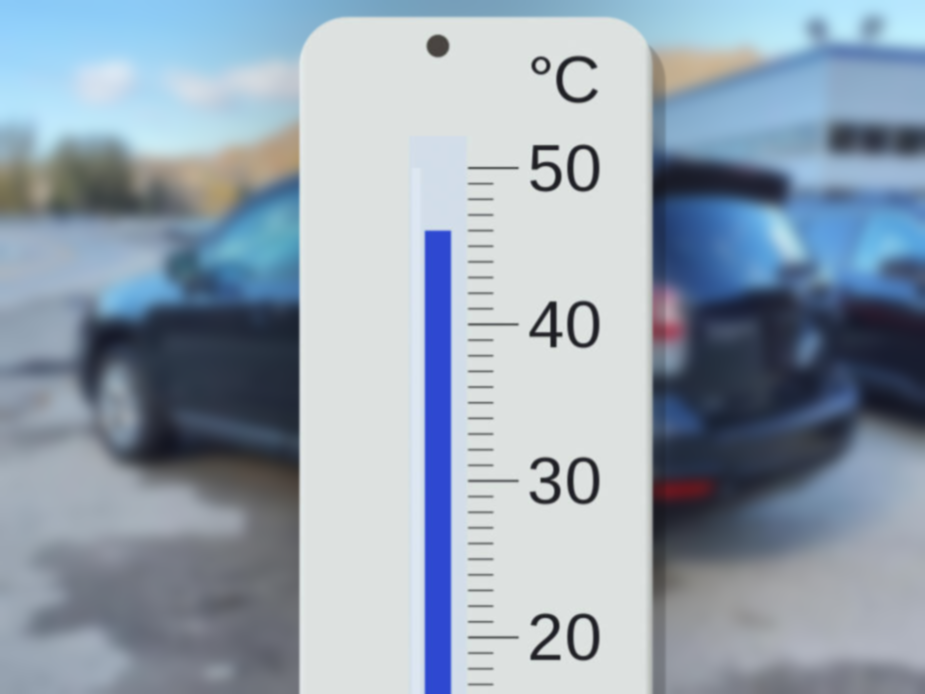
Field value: 46°C
